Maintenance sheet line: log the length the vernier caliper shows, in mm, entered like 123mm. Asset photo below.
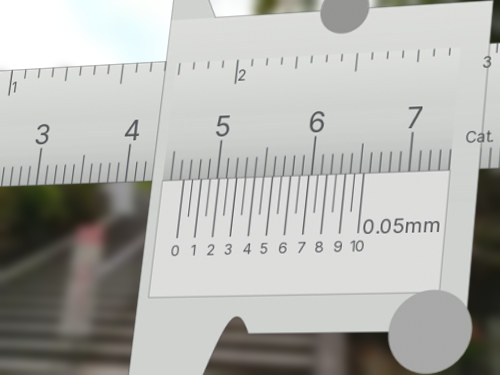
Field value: 46.4mm
